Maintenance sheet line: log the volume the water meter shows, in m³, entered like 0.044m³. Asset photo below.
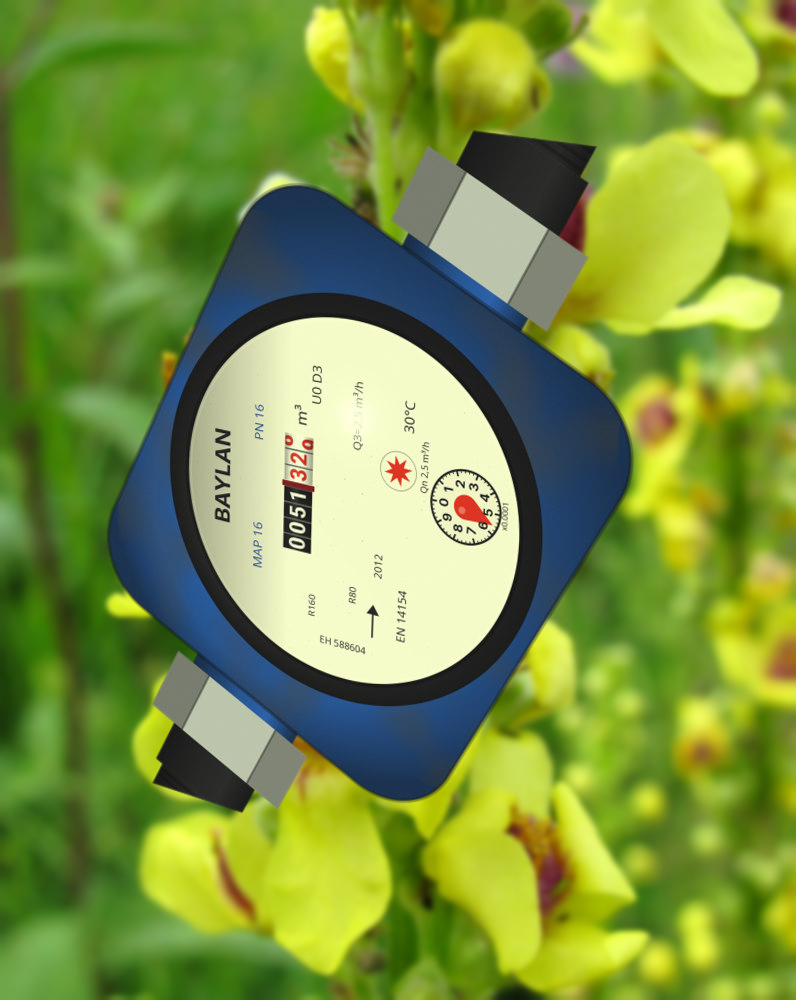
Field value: 51.3285m³
